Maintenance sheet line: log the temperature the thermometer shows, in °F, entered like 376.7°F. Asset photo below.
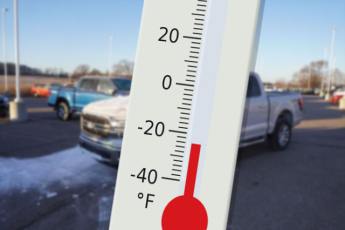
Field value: -24°F
